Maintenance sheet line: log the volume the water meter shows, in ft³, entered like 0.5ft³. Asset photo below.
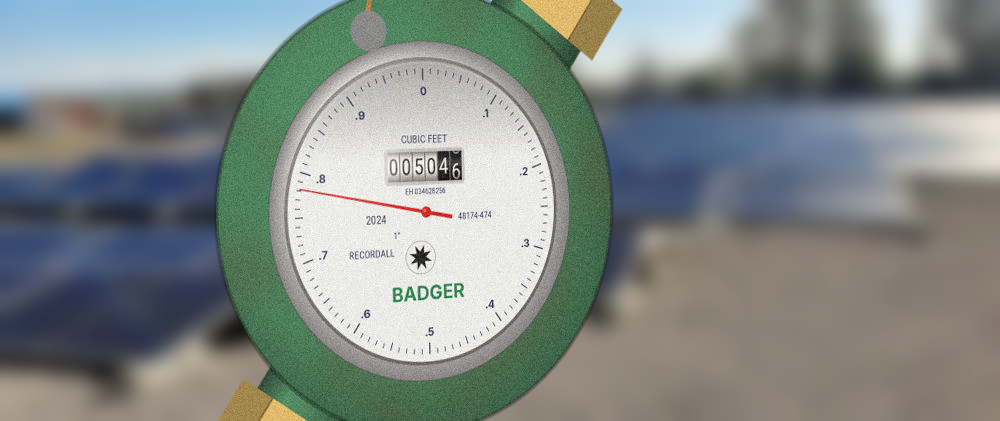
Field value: 5045.78ft³
